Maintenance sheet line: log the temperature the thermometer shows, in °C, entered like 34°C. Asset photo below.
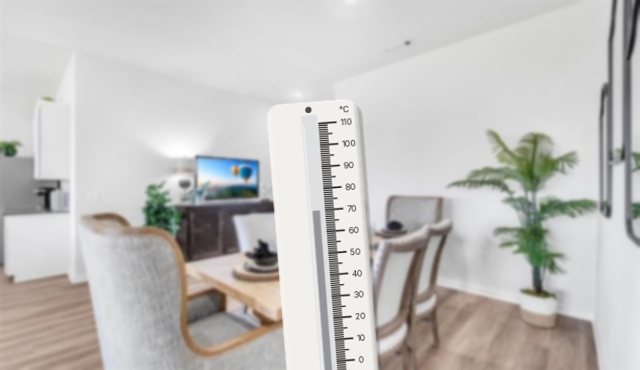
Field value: 70°C
